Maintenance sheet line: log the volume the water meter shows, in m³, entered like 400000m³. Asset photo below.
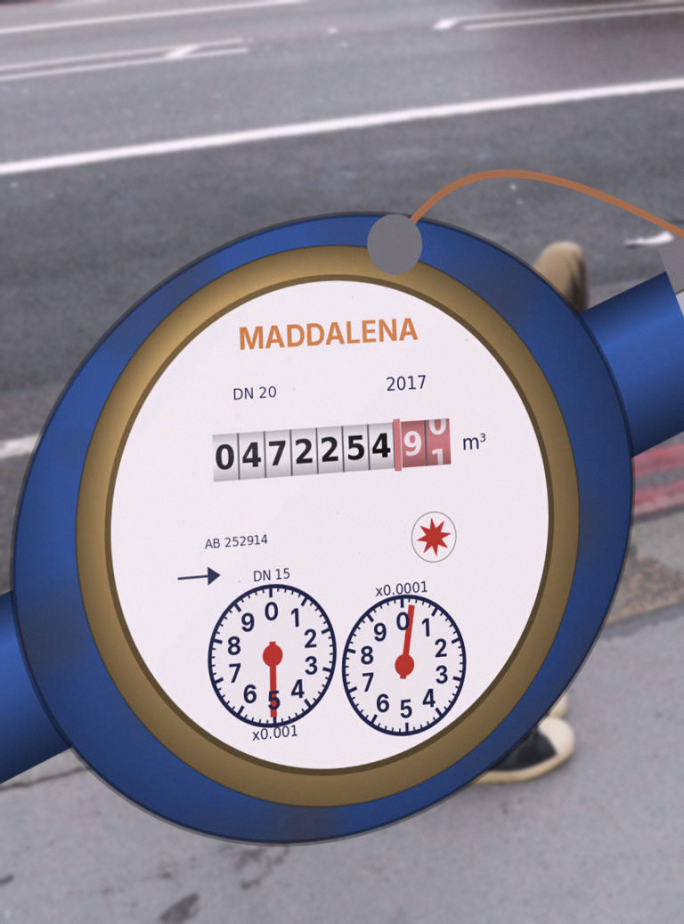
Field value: 472254.9050m³
